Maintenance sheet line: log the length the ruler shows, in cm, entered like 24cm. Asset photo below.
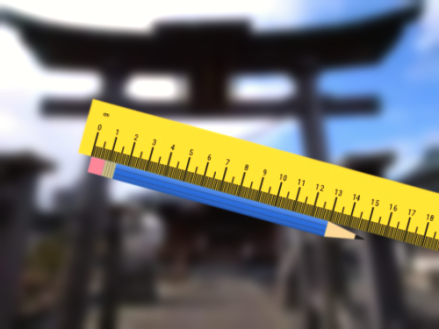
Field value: 15cm
